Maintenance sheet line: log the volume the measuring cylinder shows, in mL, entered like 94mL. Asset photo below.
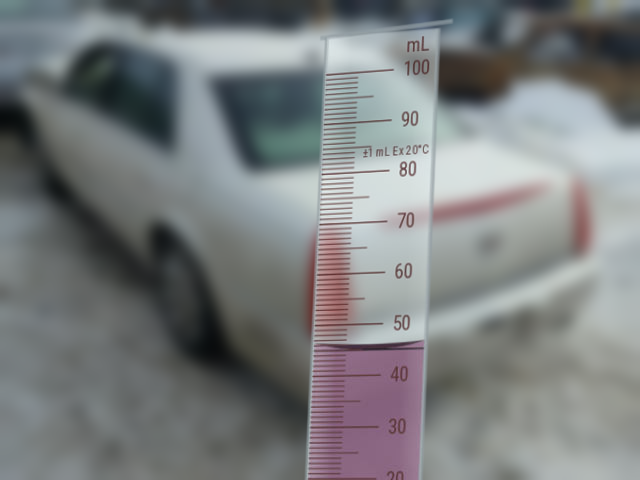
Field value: 45mL
